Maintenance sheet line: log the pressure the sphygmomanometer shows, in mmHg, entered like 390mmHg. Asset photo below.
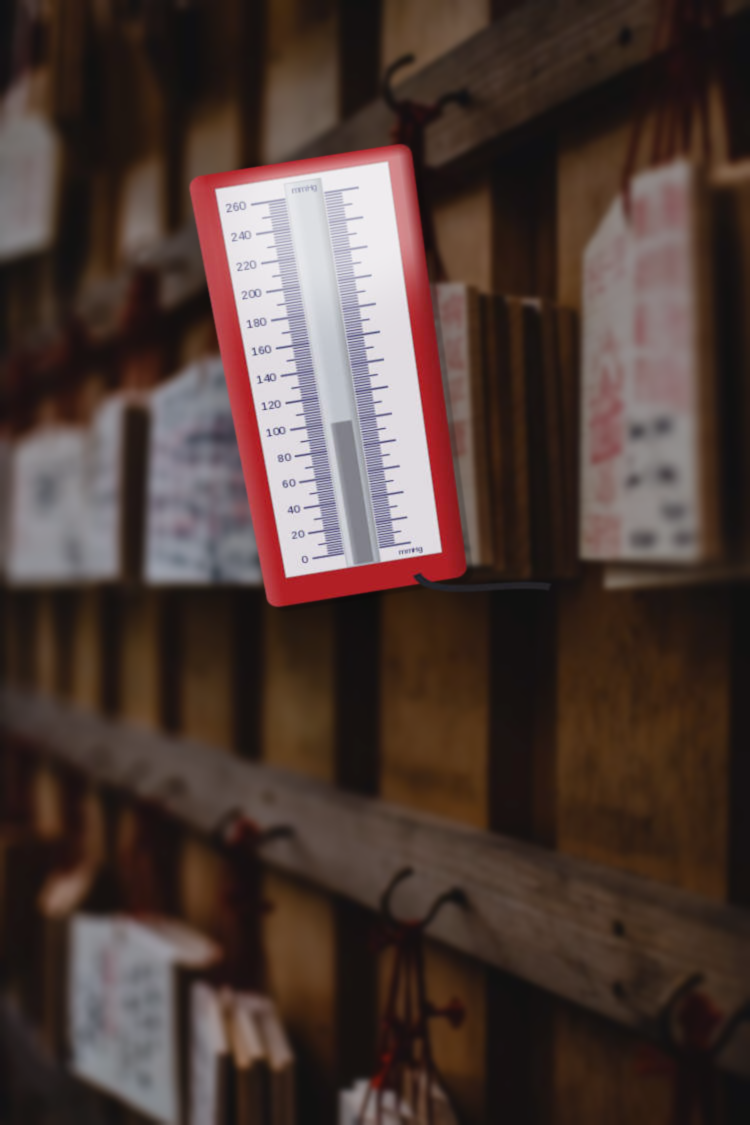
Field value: 100mmHg
